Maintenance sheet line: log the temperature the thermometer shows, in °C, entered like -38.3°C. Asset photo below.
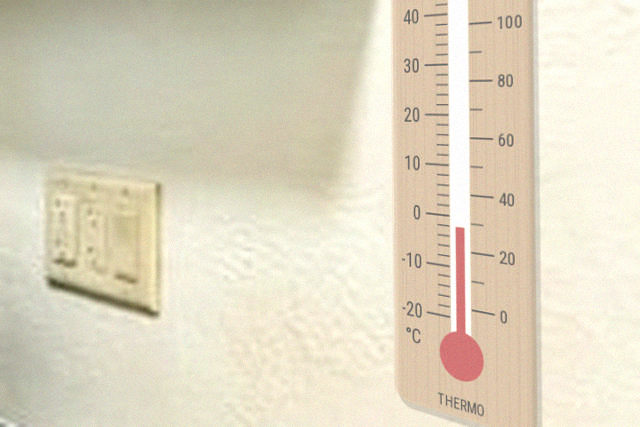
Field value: -2°C
